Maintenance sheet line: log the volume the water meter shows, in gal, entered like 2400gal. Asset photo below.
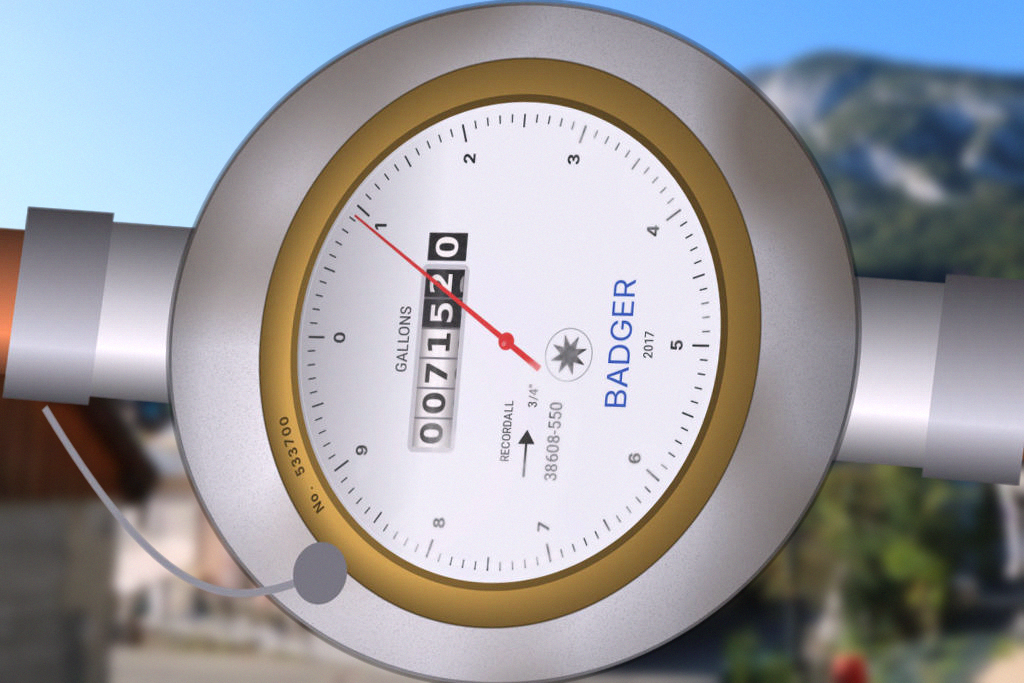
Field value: 71520.9gal
